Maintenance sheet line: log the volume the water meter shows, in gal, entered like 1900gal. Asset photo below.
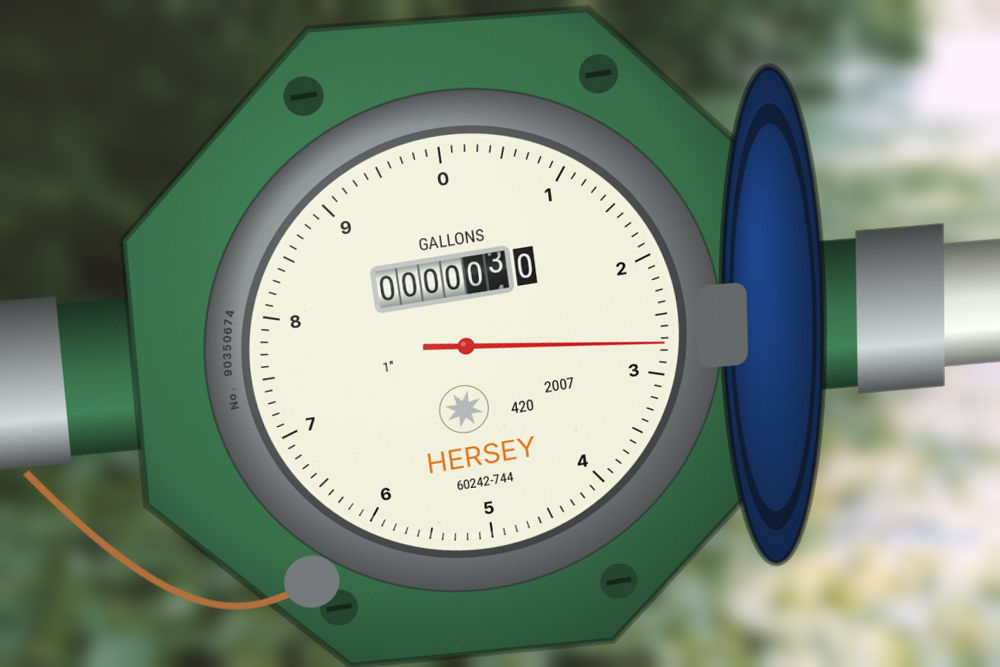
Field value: 32.7gal
